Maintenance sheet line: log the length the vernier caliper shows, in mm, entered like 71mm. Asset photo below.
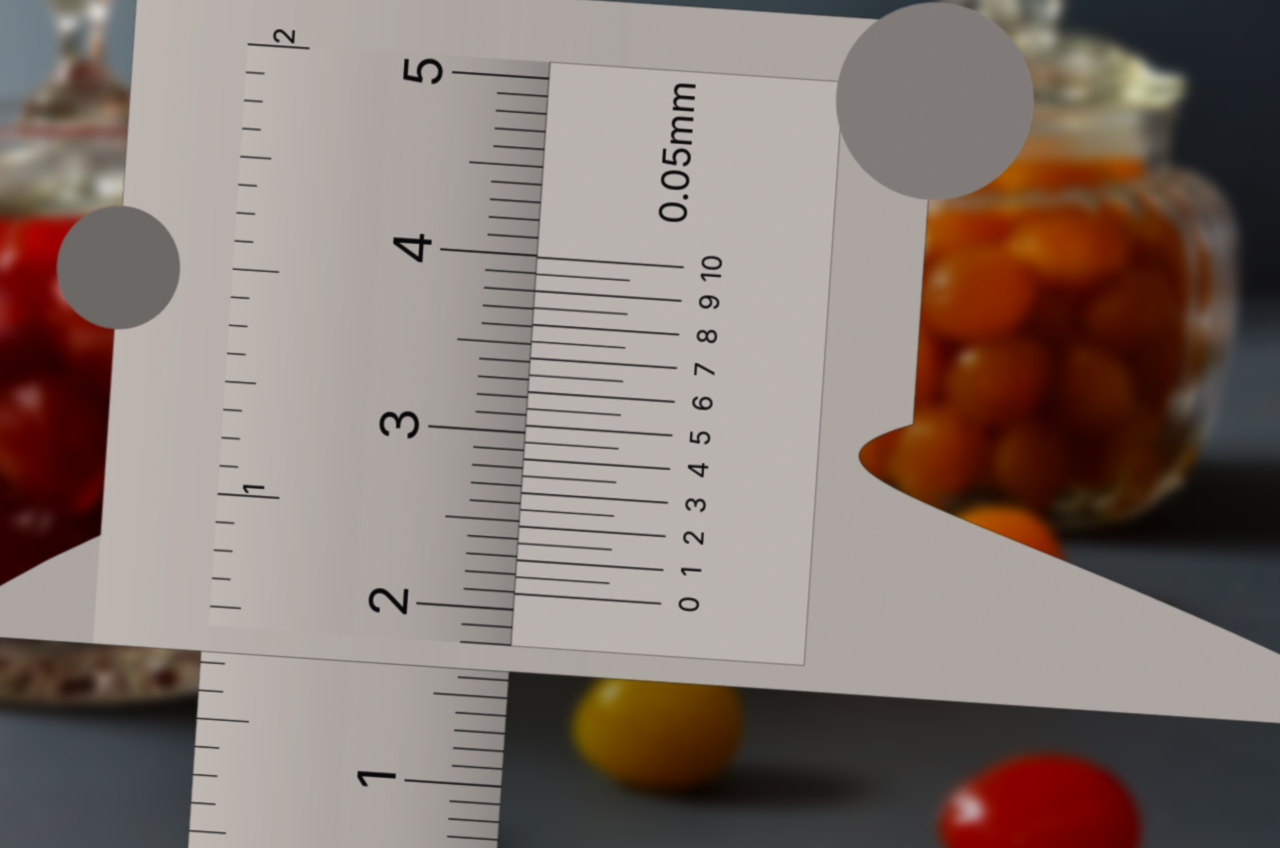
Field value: 20.9mm
